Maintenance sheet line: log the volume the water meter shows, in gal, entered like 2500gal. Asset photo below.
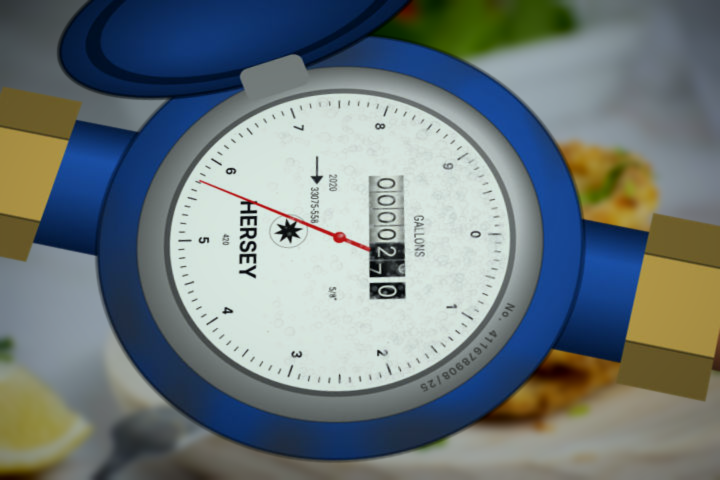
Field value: 265.7gal
